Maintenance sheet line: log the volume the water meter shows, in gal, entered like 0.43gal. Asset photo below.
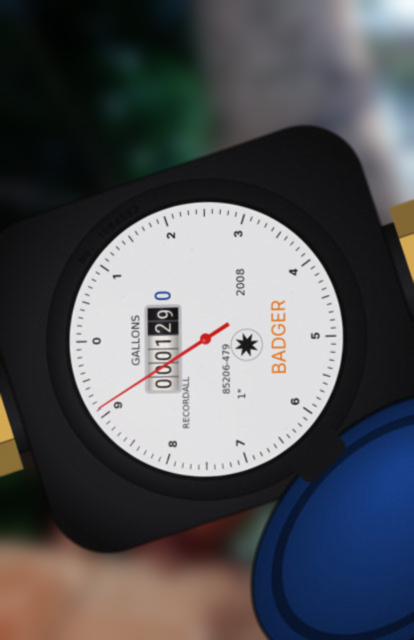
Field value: 1289.1gal
